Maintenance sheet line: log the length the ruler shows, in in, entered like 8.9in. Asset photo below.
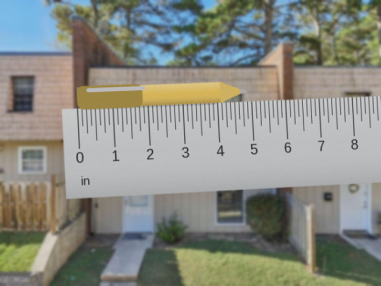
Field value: 4.875in
